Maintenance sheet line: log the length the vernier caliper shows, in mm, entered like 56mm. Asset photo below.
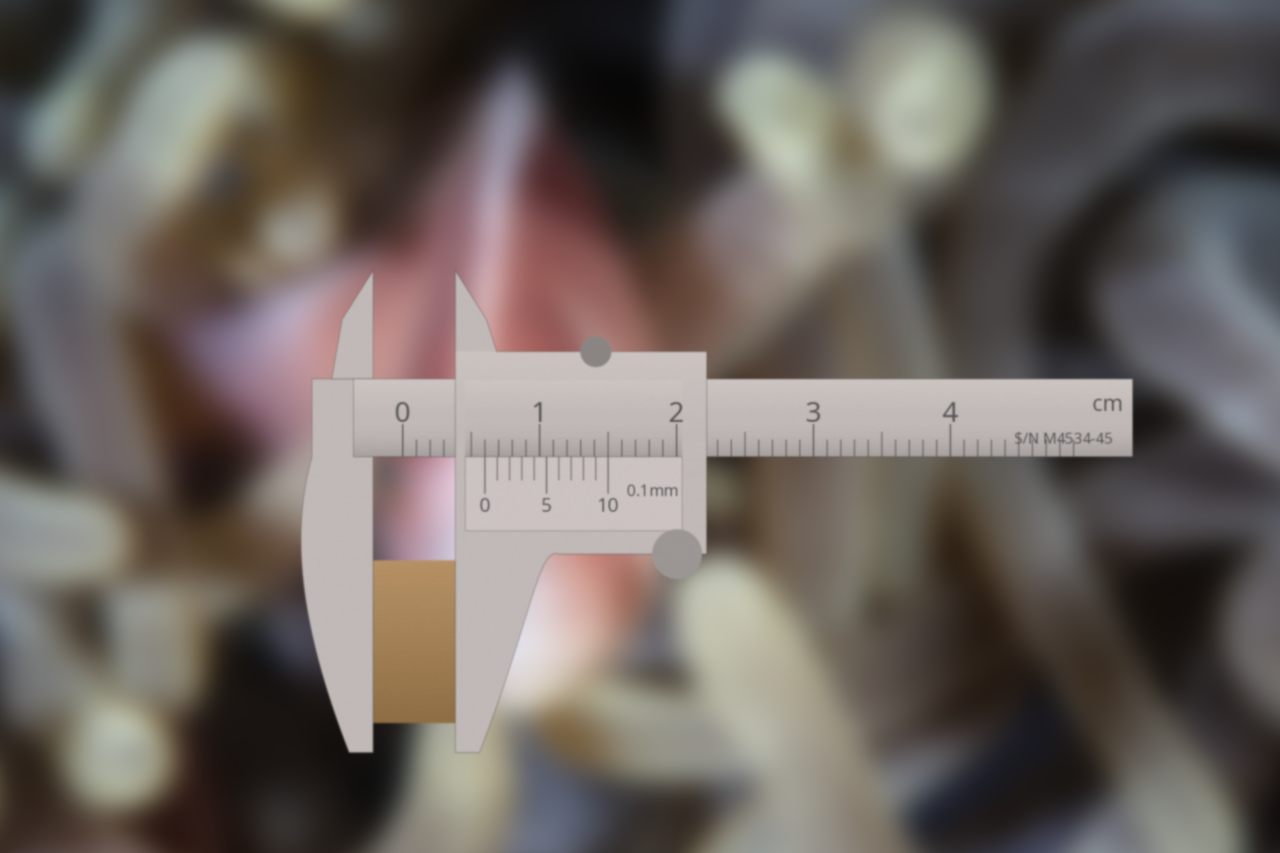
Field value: 6.0mm
